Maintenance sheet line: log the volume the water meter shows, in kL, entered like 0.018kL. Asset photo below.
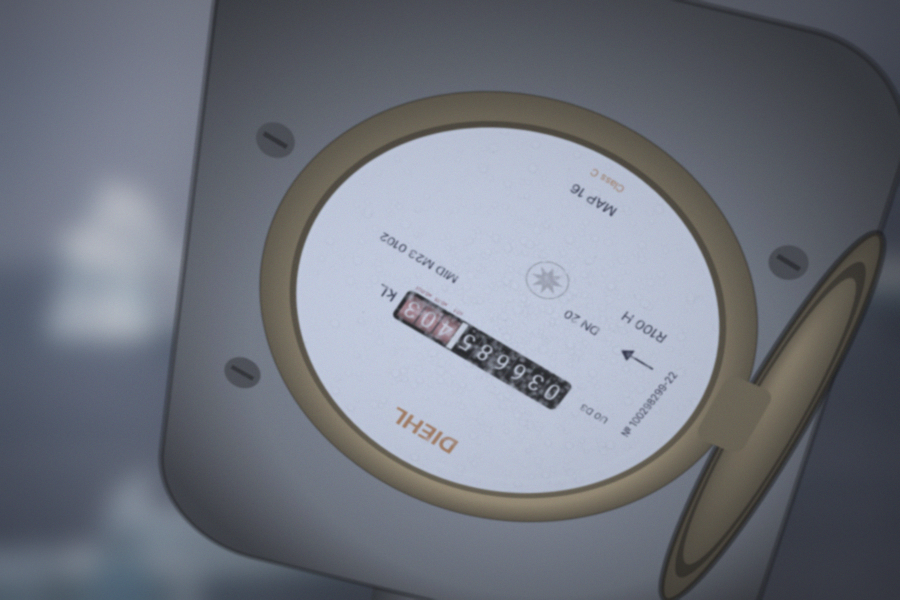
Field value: 36685.403kL
